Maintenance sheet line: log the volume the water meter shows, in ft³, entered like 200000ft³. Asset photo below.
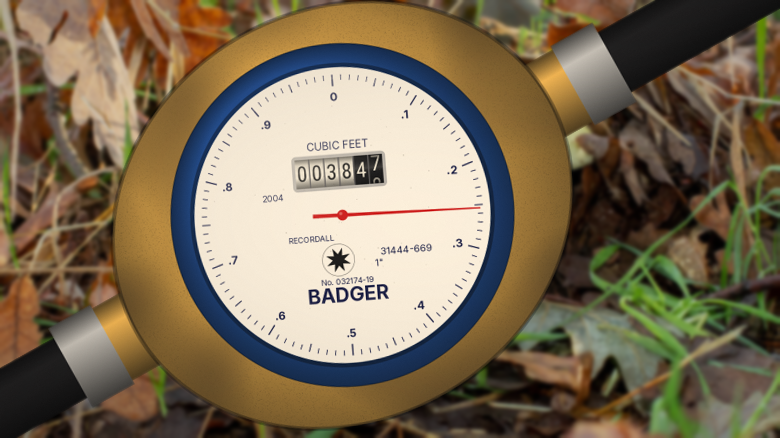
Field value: 3847.25ft³
